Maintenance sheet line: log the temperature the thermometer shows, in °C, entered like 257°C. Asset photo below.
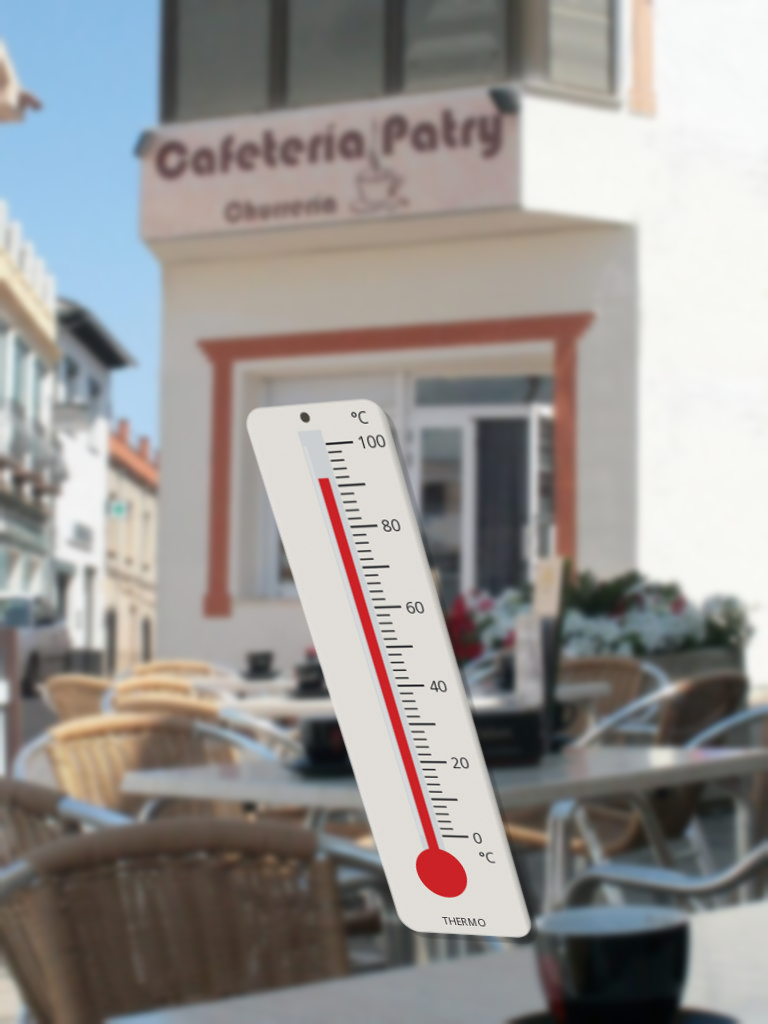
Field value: 92°C
